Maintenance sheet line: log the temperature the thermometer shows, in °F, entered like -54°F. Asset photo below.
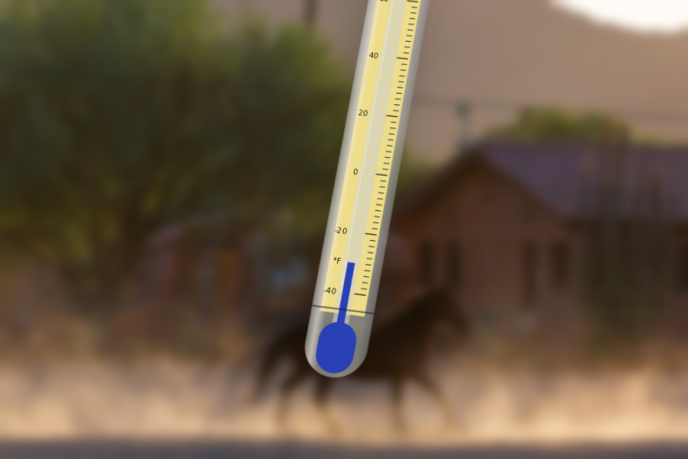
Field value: -30°F
